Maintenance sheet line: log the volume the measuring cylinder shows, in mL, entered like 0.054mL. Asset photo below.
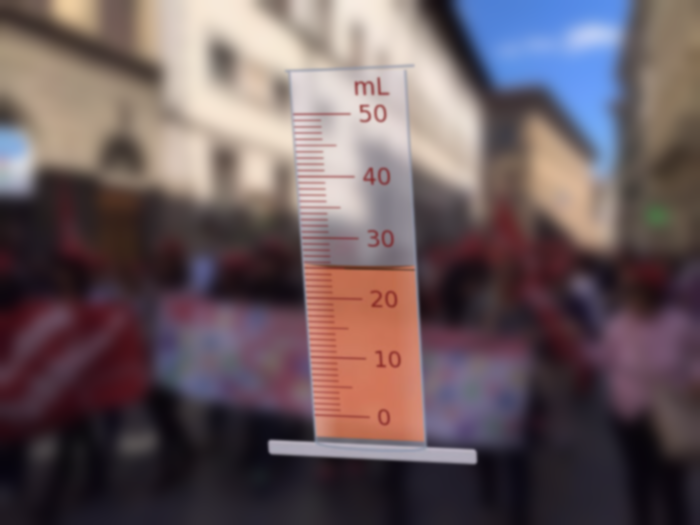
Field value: 25mL
